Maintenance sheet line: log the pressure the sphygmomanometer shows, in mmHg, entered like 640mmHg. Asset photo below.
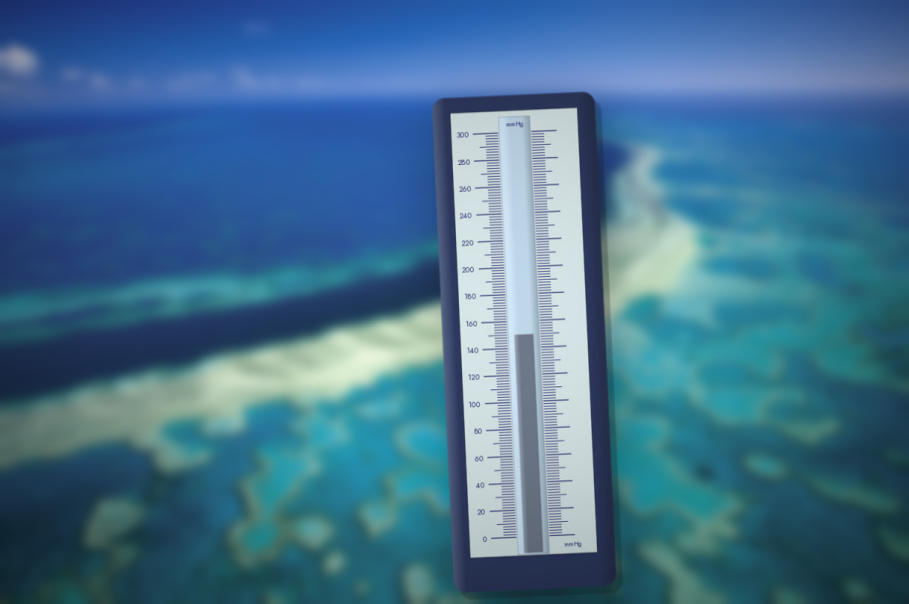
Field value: 150mmHg
